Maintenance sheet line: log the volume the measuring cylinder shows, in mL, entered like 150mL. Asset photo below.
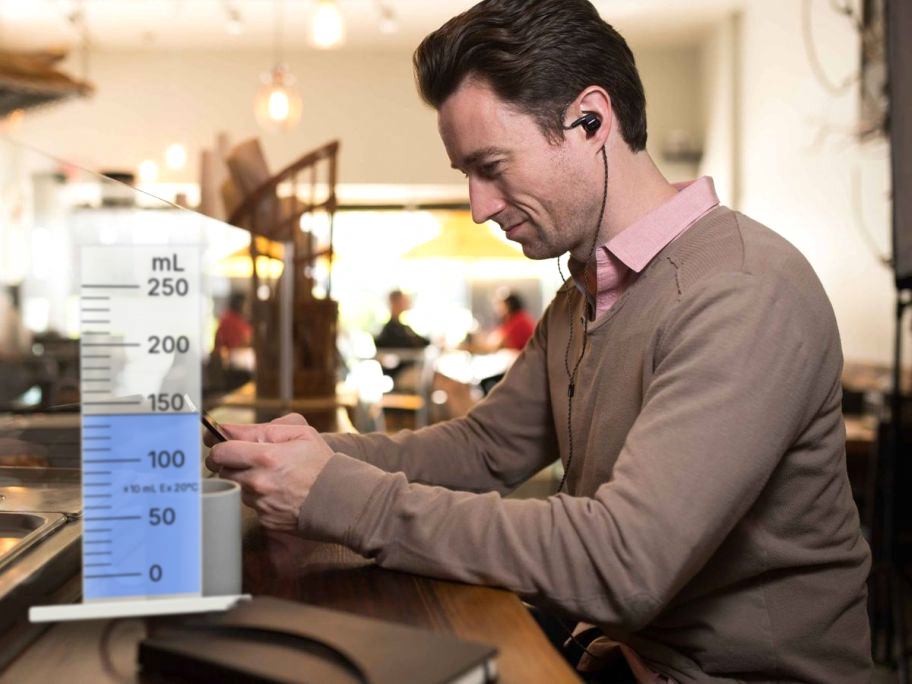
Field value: 140mL
